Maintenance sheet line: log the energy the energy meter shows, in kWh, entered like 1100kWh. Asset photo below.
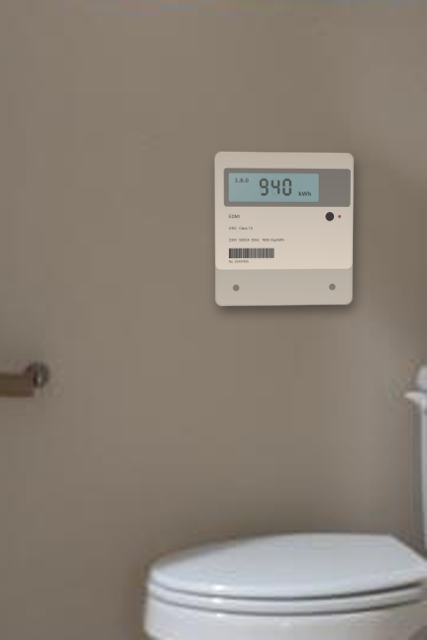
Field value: 940kWh
